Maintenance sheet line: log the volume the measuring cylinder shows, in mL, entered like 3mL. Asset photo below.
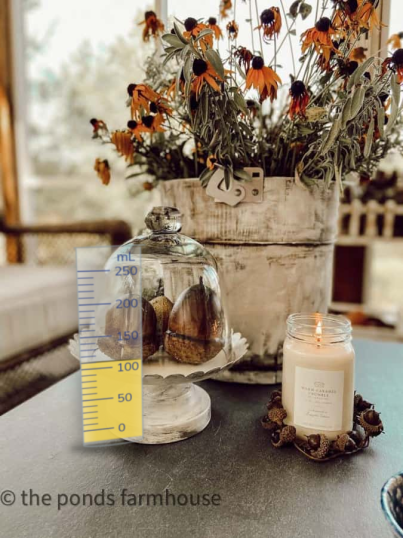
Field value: 110mL
